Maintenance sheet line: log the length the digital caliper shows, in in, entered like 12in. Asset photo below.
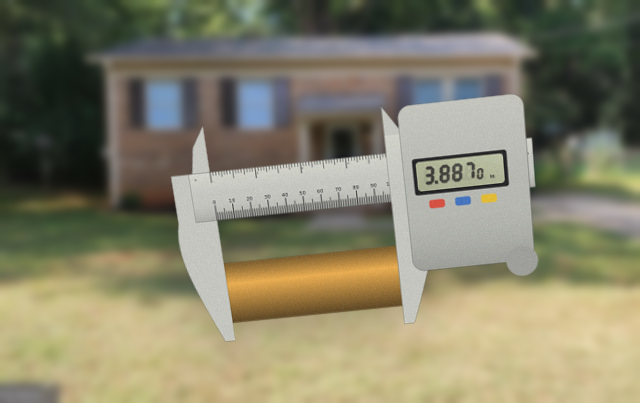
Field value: 3.8870in
